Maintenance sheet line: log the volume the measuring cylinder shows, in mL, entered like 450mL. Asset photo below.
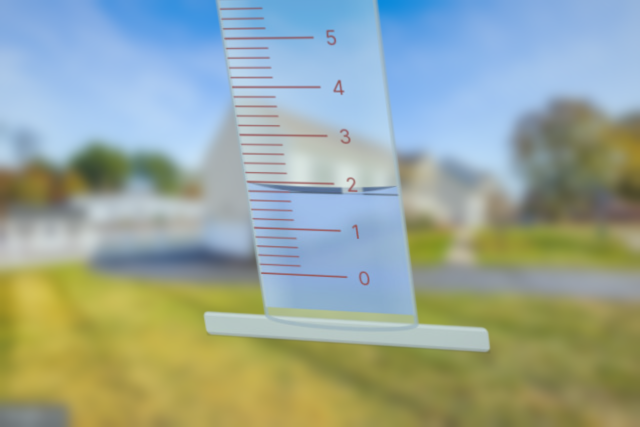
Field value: 1.8mL
